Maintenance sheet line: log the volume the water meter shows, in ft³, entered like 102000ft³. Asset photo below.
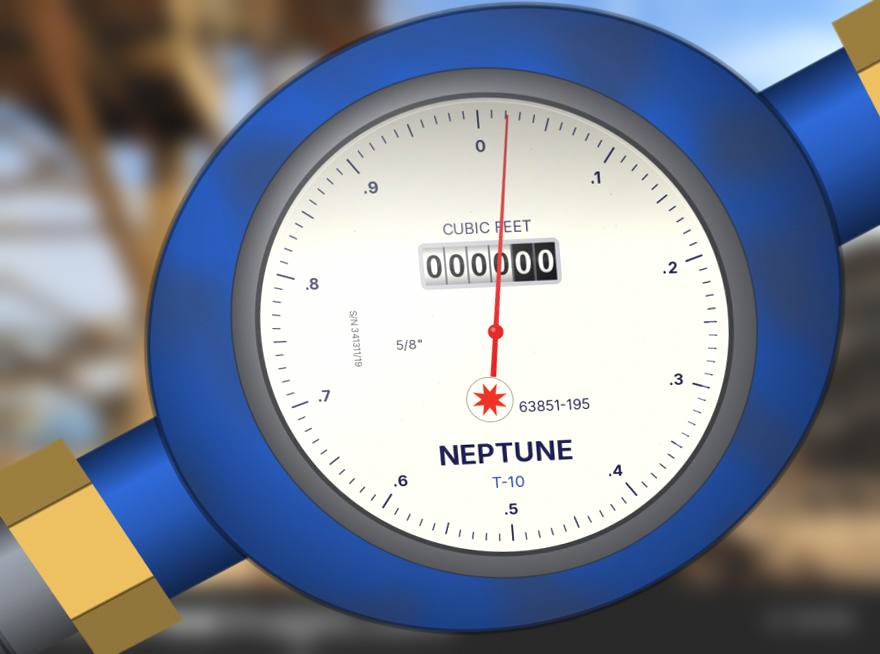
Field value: 0.02ft³
